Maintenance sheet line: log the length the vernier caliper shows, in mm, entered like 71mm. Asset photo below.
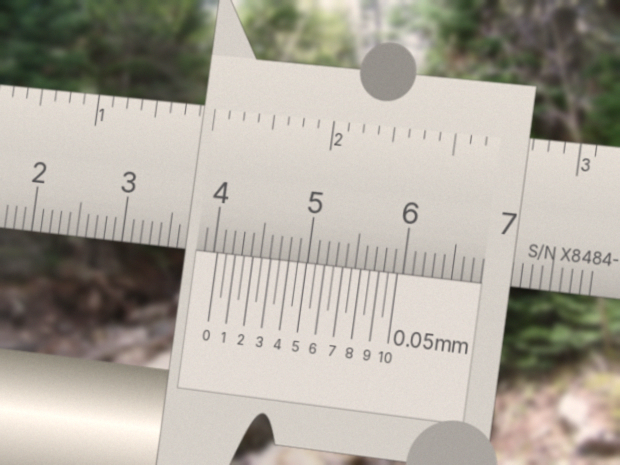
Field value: 40.4mm
